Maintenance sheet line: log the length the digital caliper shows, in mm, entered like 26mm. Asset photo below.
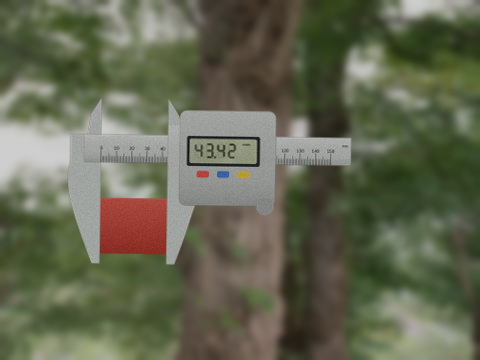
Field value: 43.42mm
